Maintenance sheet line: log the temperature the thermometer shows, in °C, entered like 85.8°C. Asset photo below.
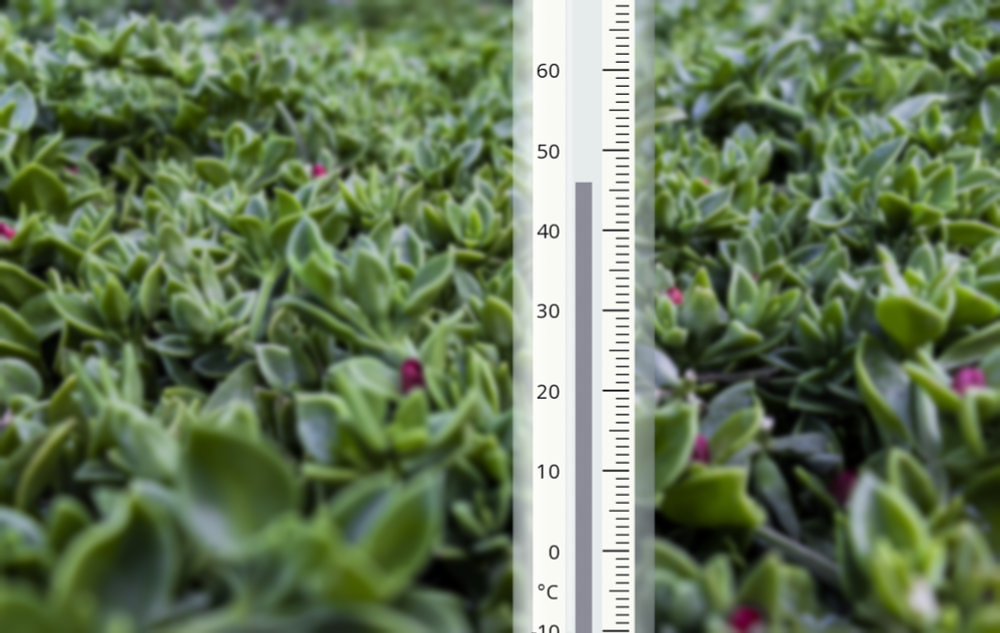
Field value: 46°C
